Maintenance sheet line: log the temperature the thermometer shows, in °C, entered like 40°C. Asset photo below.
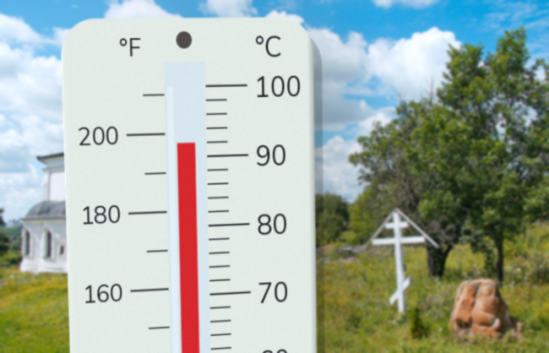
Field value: 92°C
